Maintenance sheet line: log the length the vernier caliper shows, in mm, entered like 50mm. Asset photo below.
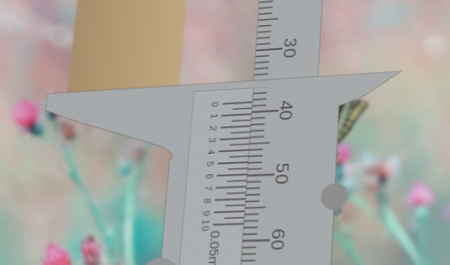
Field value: 38.4mm
